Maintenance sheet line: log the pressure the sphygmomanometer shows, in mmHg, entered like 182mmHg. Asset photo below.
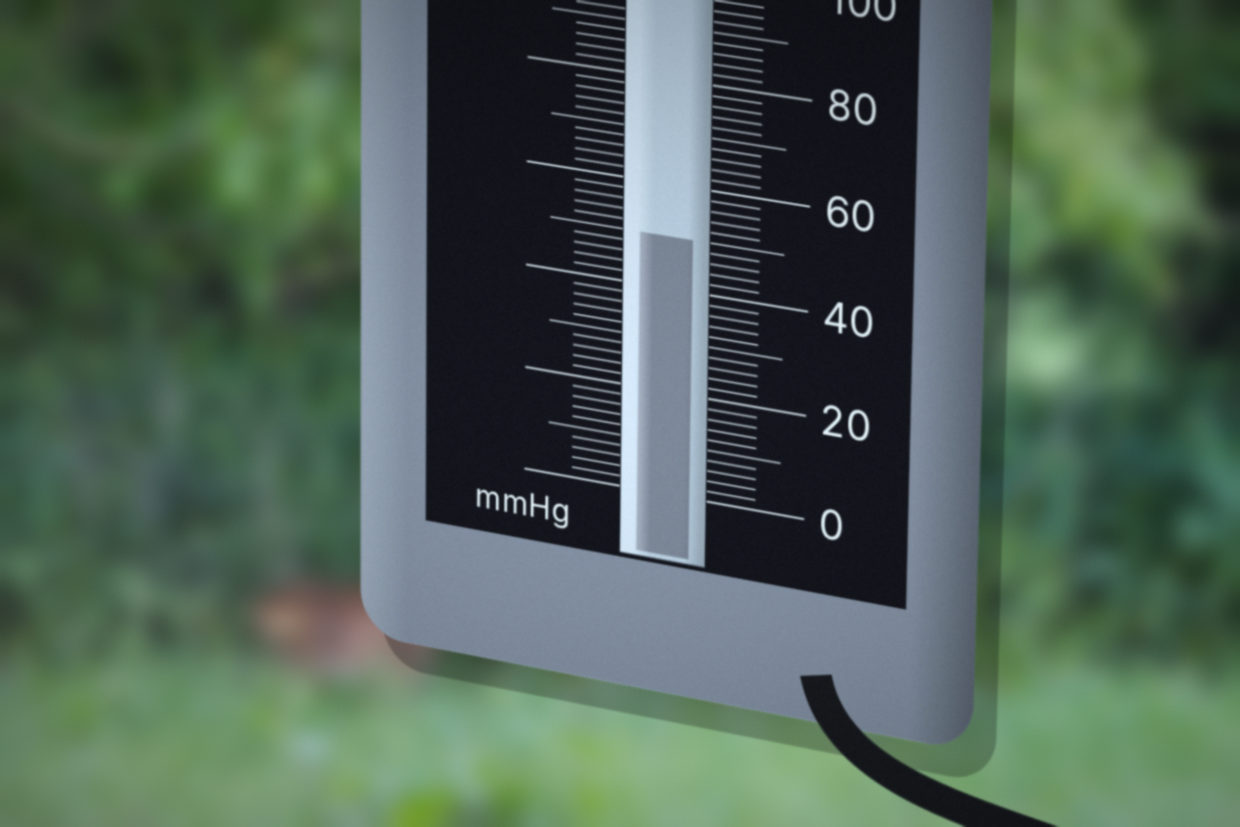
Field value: 50mmHg
